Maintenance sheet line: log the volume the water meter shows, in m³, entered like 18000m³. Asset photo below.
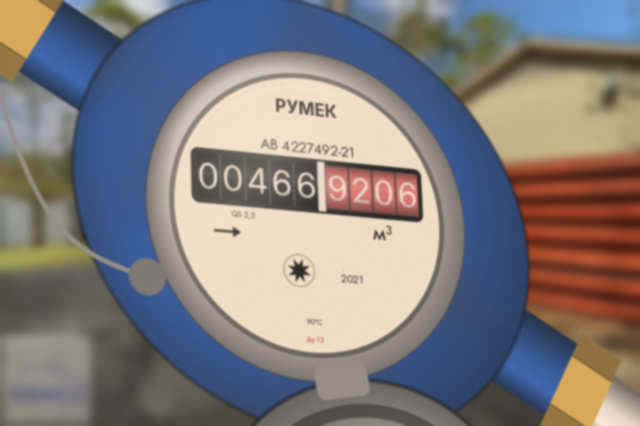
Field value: 466.9206m³
